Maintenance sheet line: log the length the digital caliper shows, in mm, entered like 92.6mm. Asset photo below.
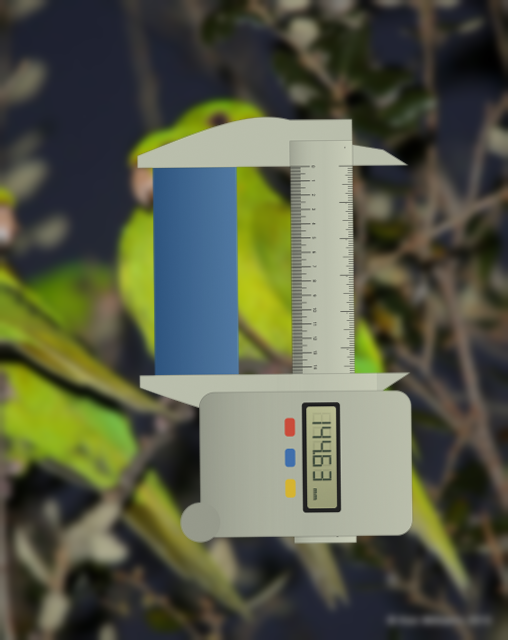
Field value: 144.63mm
